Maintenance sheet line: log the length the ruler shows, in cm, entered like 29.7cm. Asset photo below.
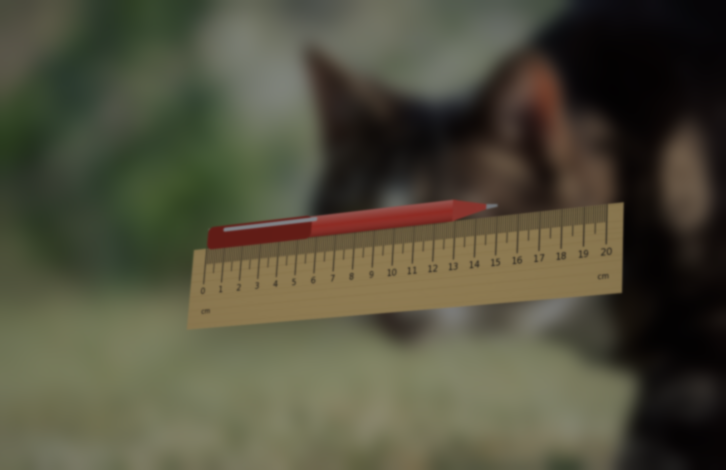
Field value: 15cm
